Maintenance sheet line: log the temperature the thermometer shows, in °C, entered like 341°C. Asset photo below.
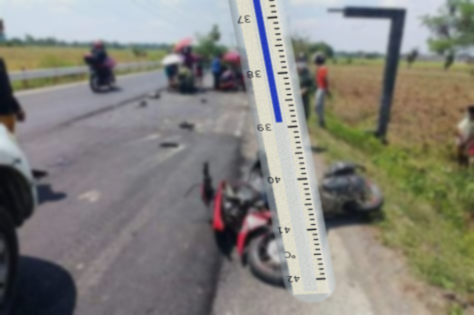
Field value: 38.9°C
